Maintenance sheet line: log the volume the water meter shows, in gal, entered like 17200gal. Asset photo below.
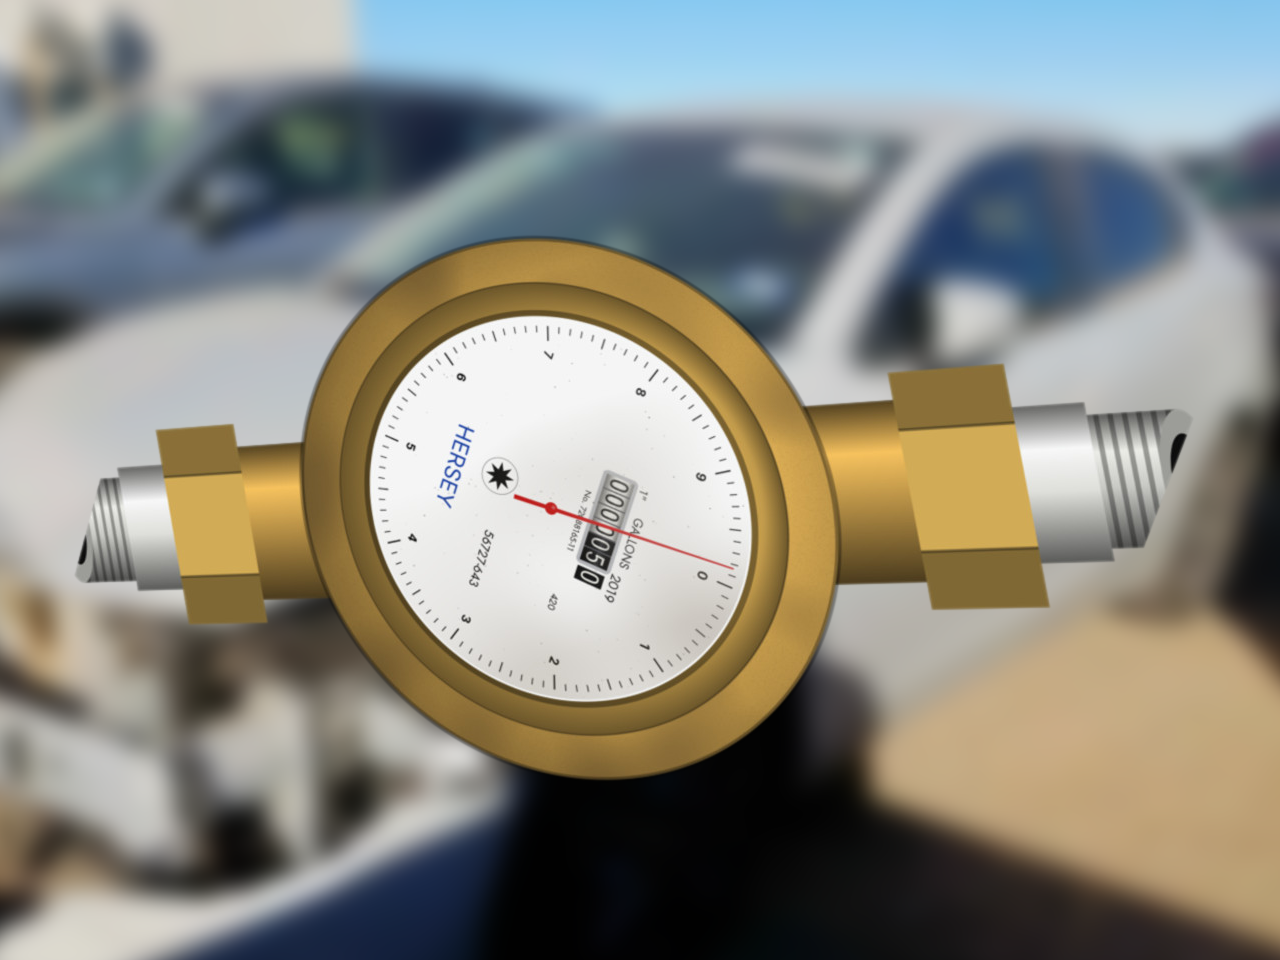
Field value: 49.8gal
